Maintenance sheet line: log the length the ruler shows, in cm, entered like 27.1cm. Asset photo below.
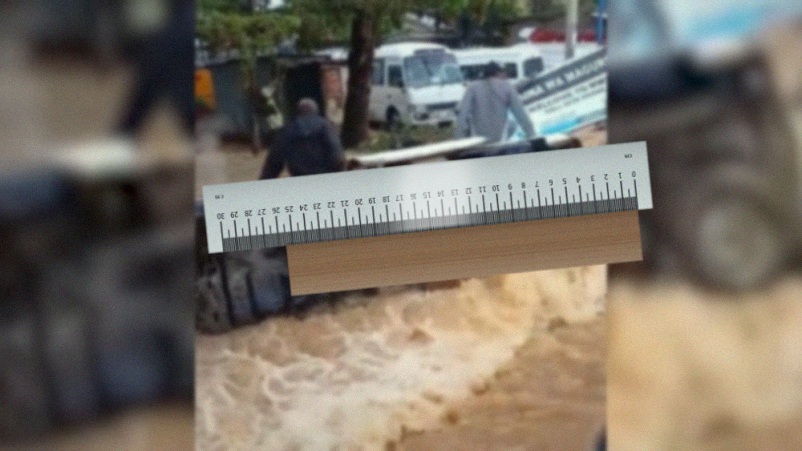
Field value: 25.5cm
